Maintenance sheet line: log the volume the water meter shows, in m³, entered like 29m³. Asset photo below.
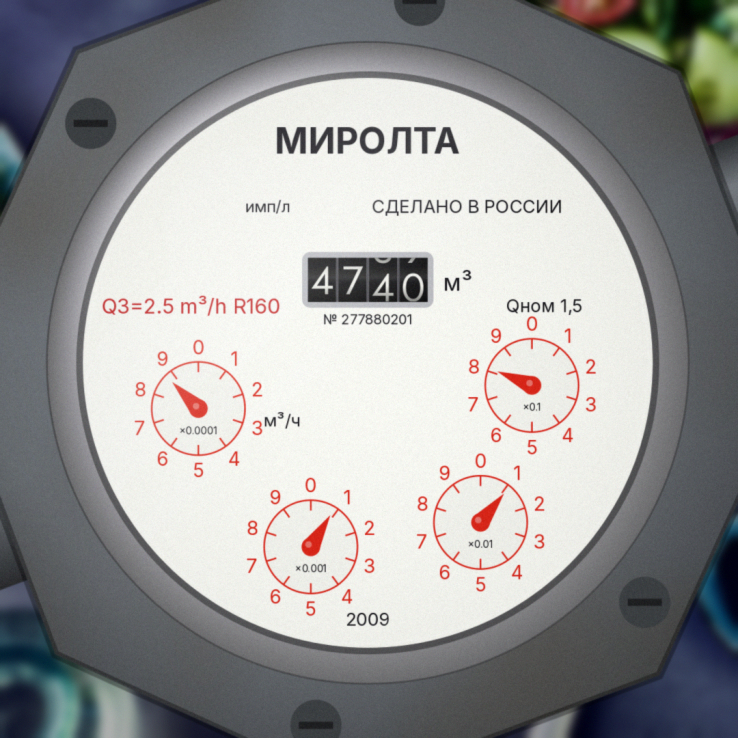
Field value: 4739.8108m³
